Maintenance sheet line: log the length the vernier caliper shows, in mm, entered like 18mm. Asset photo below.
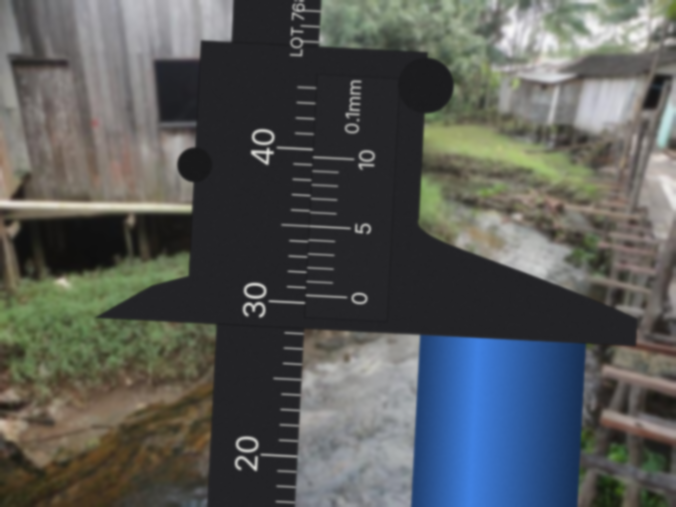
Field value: 30.5mm
